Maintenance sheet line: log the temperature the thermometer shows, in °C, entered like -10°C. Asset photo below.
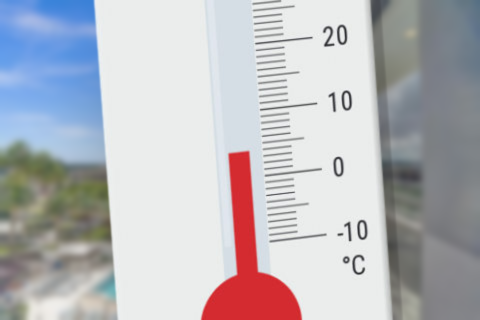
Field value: 4°C
